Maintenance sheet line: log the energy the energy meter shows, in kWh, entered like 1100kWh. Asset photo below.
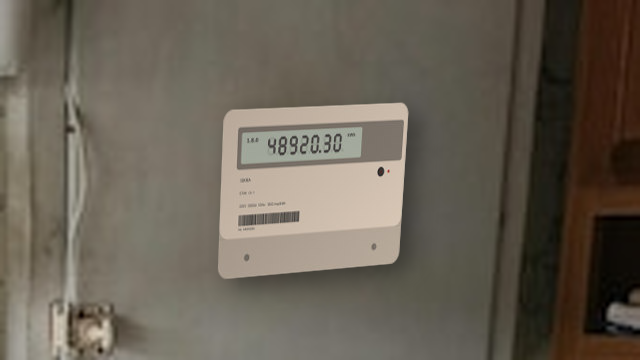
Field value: 48920.30kWh
